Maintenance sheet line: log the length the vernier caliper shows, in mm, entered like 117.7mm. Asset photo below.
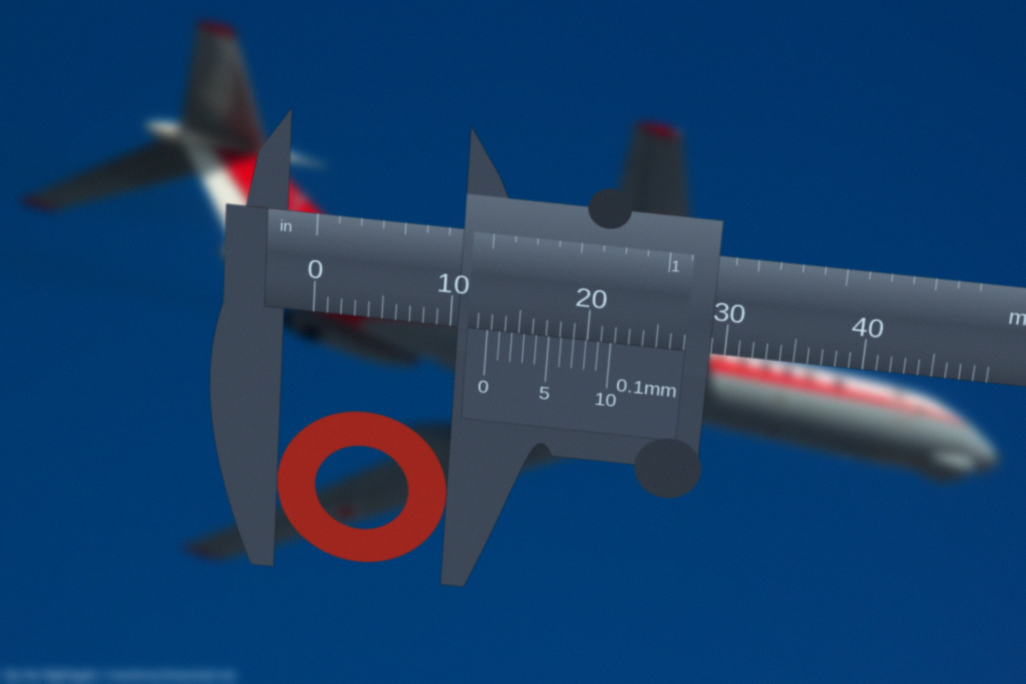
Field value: 12.7mm
